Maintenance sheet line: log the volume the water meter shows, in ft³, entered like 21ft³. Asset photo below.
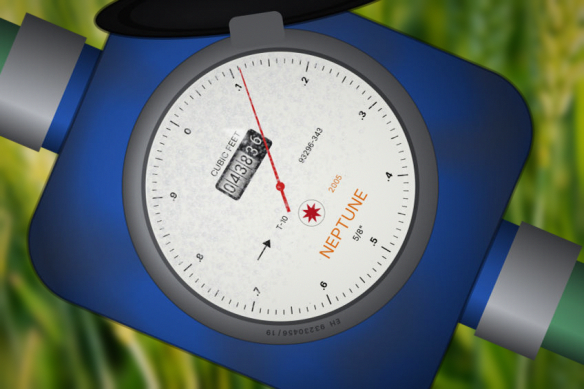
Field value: 43836.11ft³
